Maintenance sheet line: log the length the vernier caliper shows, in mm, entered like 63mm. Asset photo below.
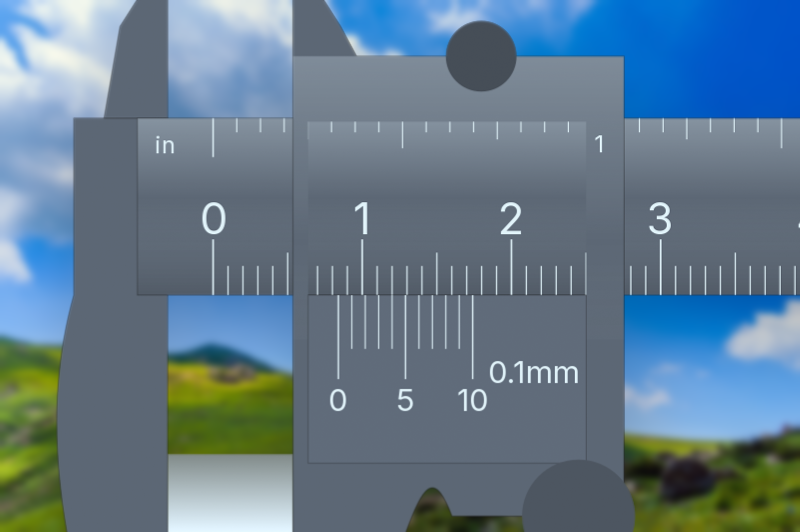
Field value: 8.4mm
